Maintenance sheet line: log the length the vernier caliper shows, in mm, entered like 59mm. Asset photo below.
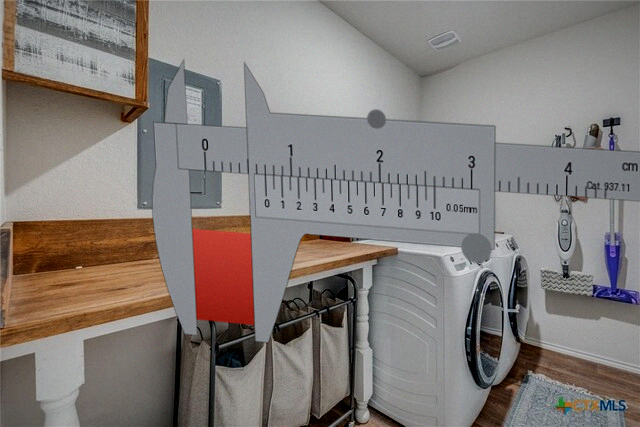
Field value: 7.0mm
